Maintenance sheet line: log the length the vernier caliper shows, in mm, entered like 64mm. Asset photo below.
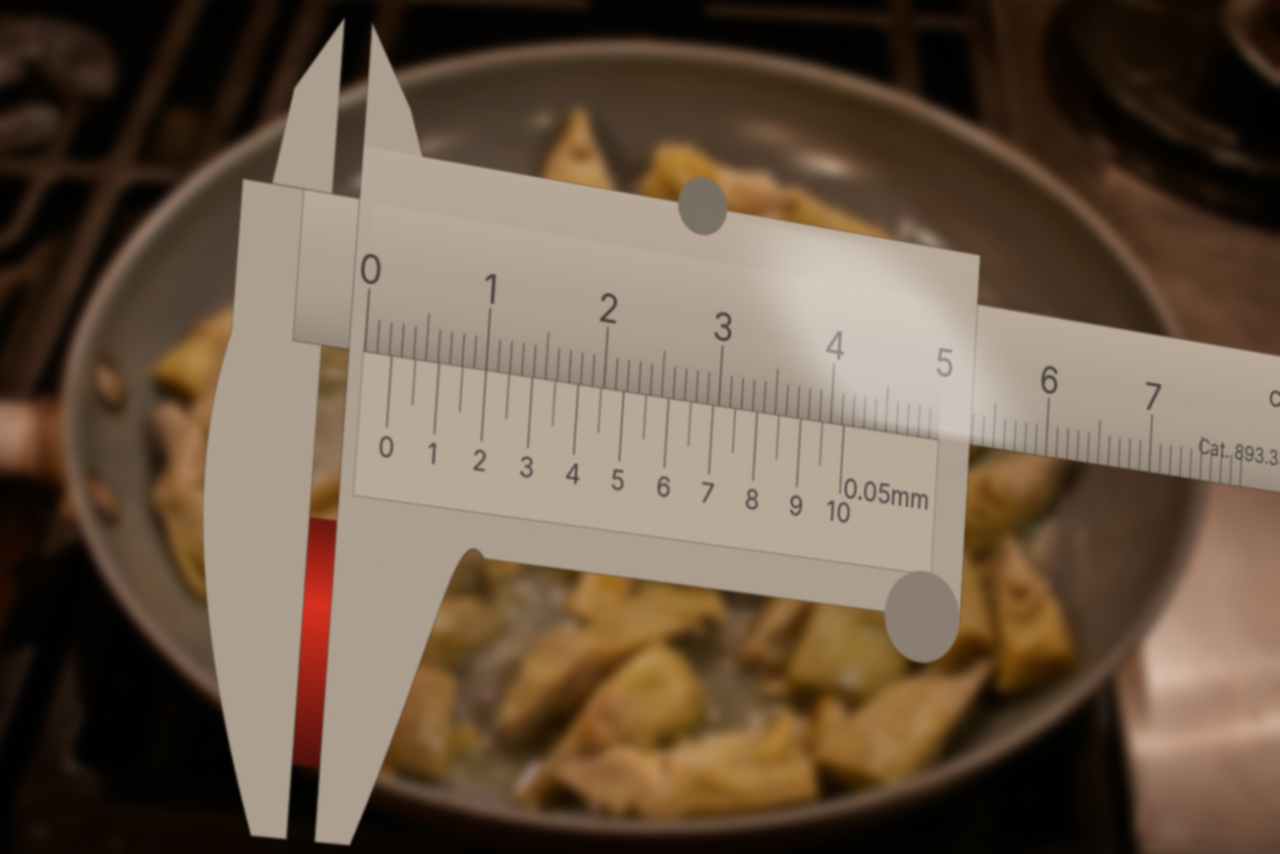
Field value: 2.2mm
